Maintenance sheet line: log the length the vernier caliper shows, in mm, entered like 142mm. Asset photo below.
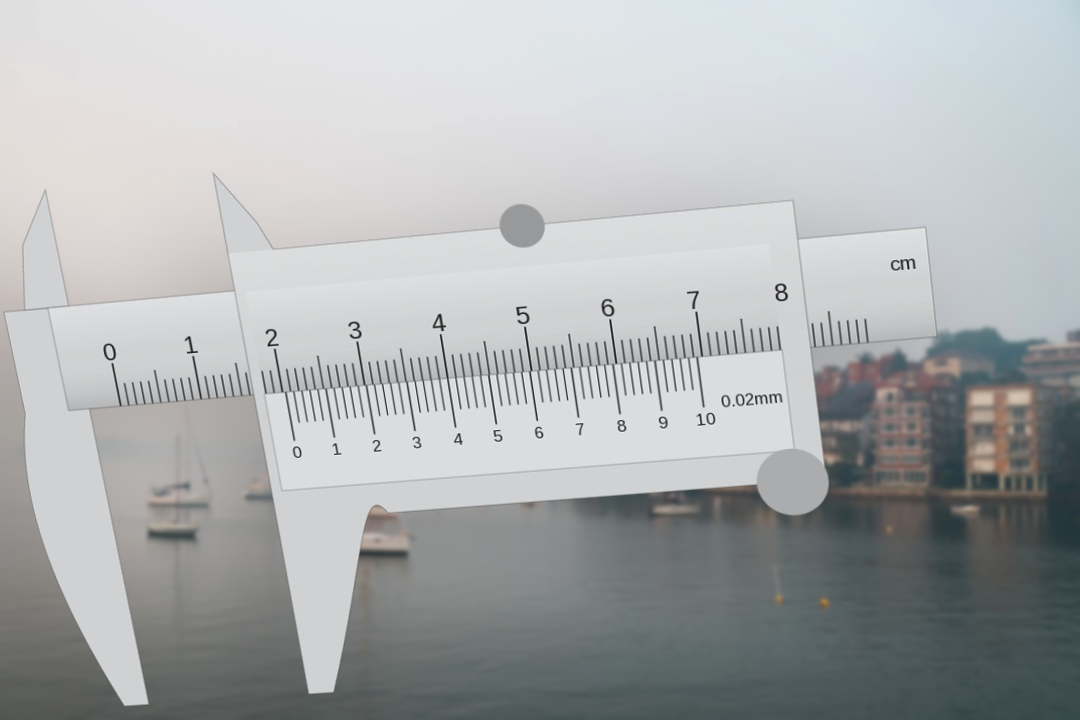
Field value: 20.4mm
